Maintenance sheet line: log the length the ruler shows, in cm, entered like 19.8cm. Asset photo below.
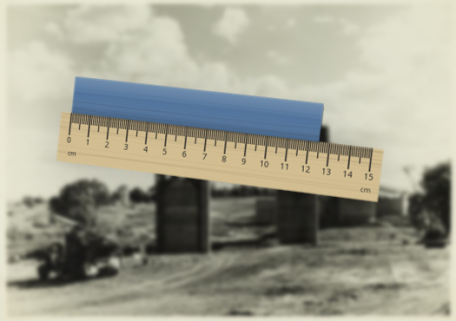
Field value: 12.5cm
